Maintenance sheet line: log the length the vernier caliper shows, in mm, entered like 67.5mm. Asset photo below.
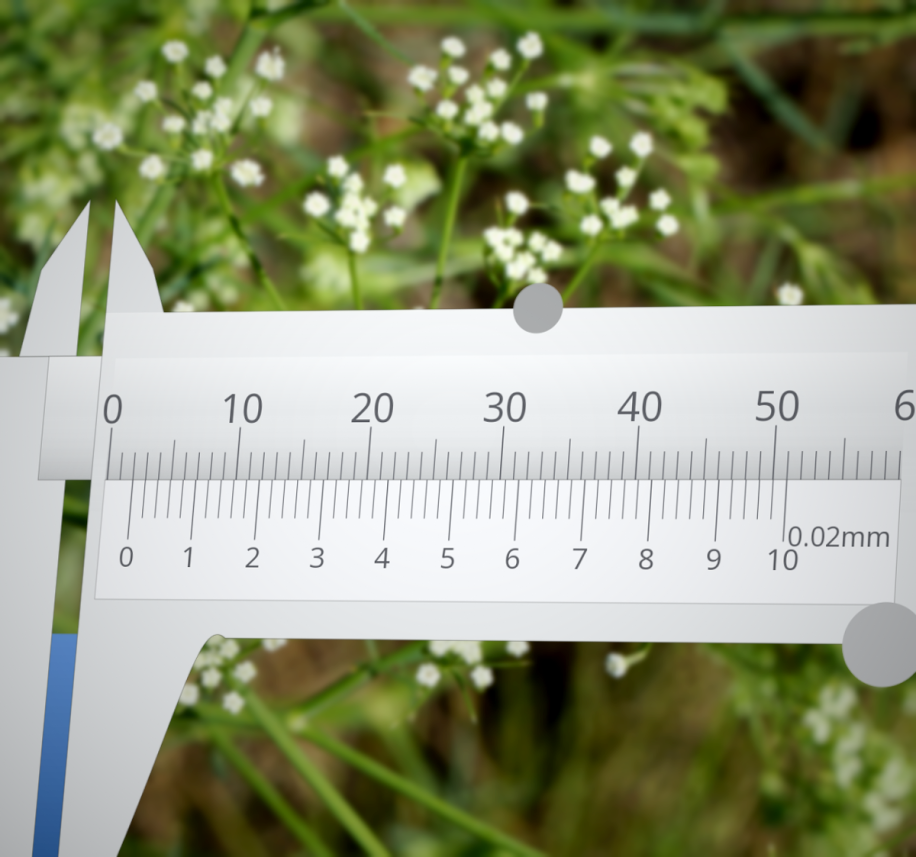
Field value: 2.0mm
